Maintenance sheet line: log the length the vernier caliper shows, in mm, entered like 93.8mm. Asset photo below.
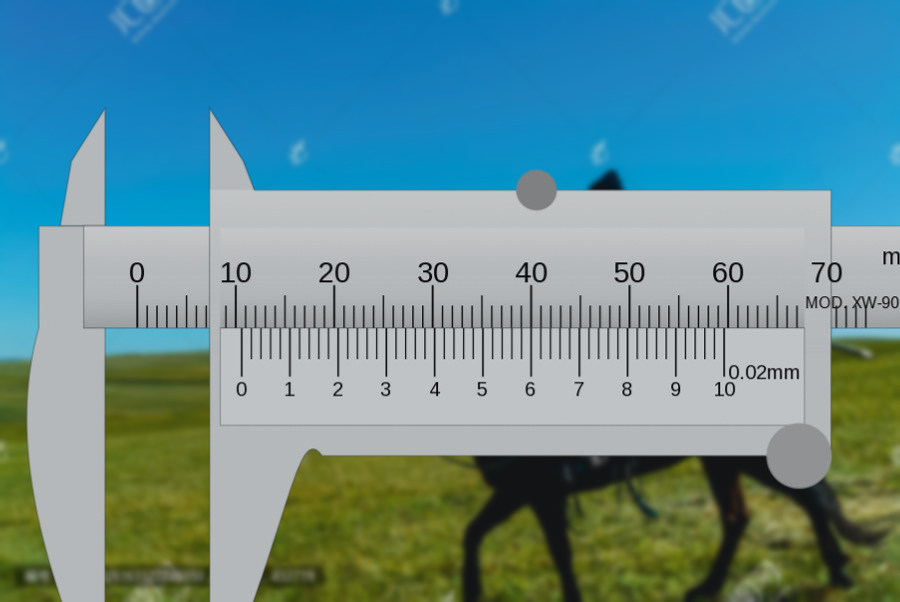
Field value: 10.6mm
